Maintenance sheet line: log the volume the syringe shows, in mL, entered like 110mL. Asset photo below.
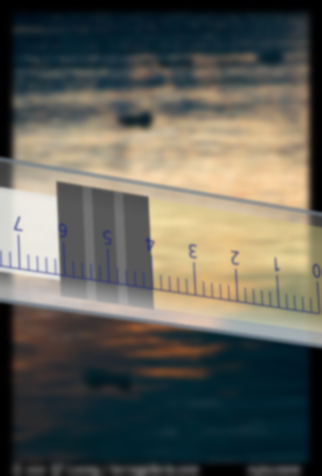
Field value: 4mL
